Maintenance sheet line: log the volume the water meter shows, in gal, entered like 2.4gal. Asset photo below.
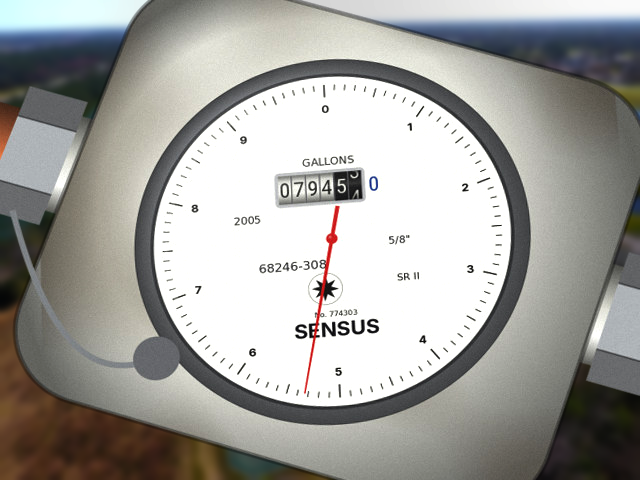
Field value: 794535.3gal
